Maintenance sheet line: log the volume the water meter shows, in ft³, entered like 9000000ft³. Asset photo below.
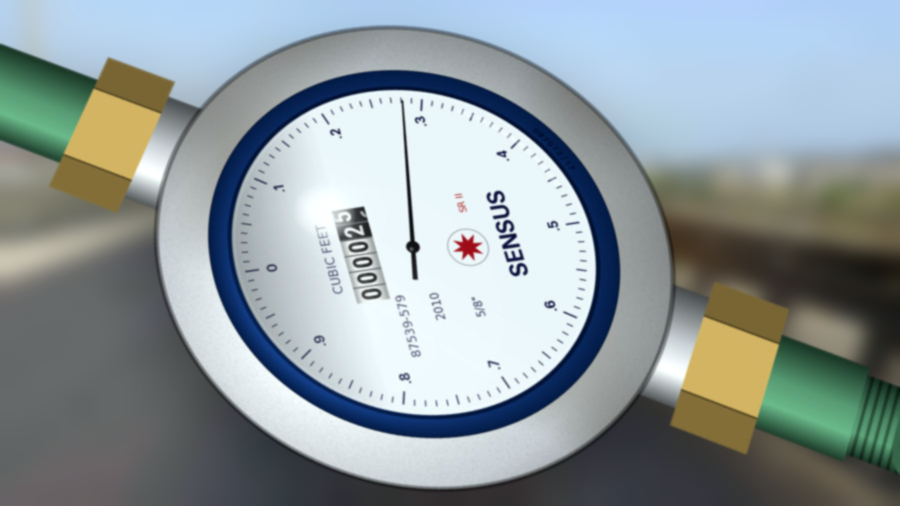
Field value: 25.28ft³
